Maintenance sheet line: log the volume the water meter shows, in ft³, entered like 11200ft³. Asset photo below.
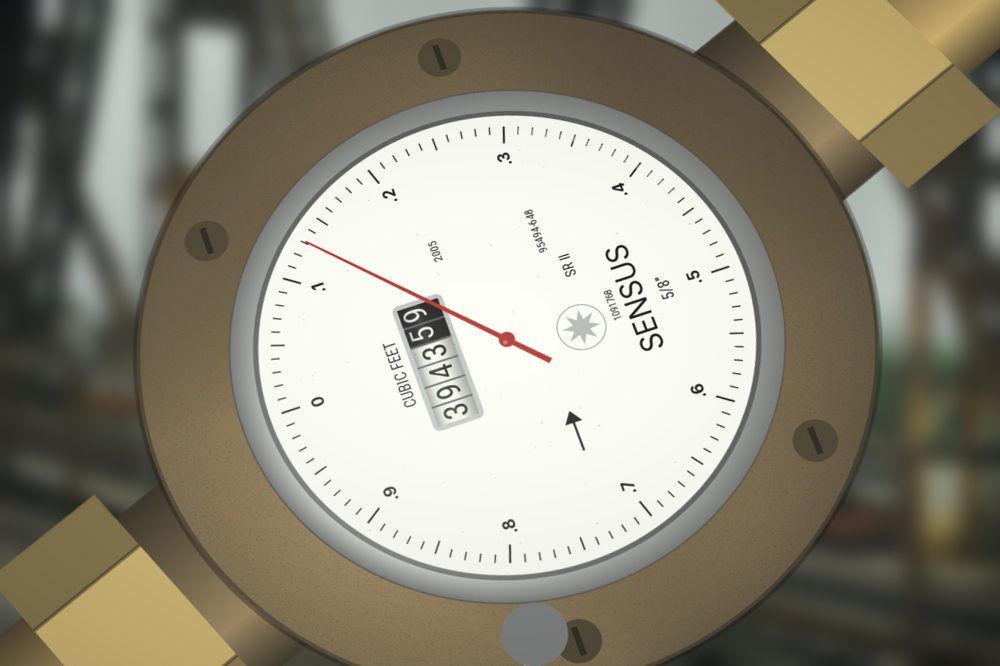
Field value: 394359.13ft³
